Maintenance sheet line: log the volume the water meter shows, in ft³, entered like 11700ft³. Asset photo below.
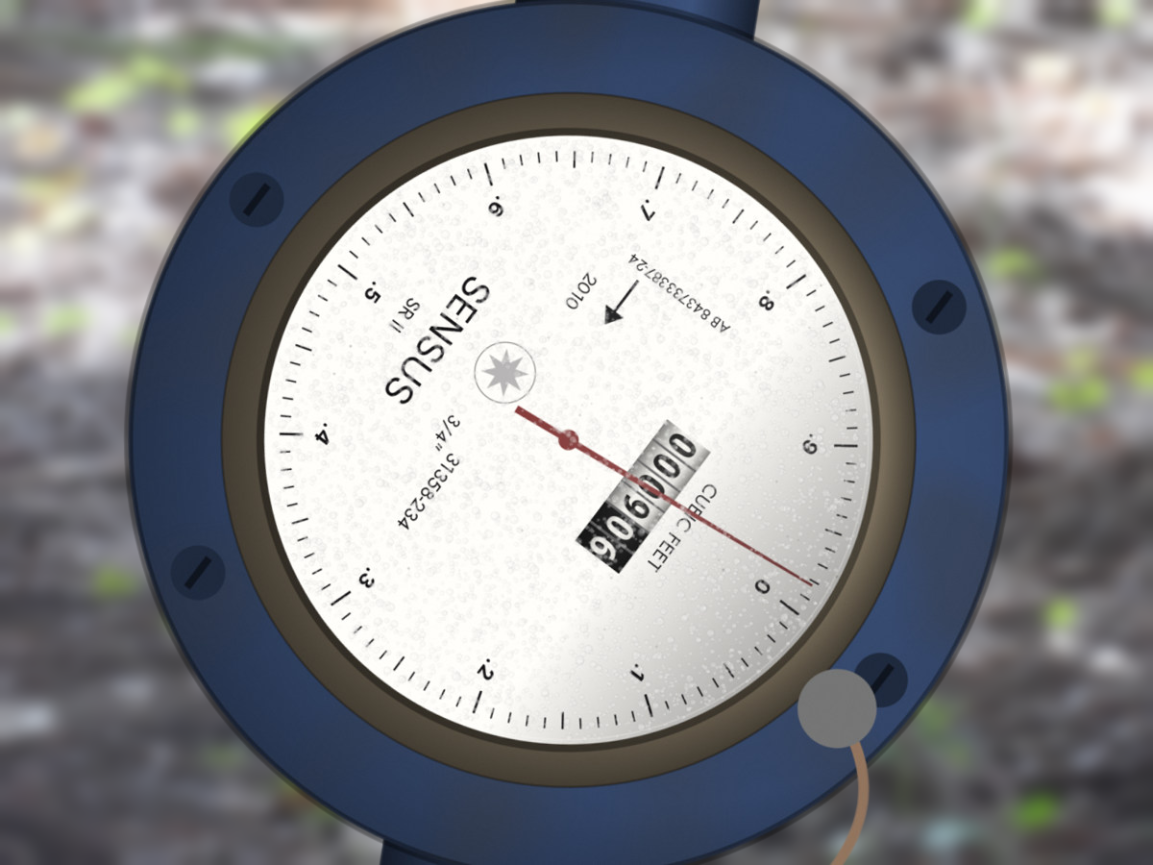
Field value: 905.98ft³
